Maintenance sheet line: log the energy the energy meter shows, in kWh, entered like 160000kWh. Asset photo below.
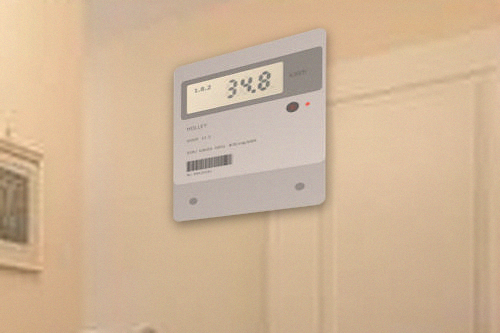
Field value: 34.8kWh
